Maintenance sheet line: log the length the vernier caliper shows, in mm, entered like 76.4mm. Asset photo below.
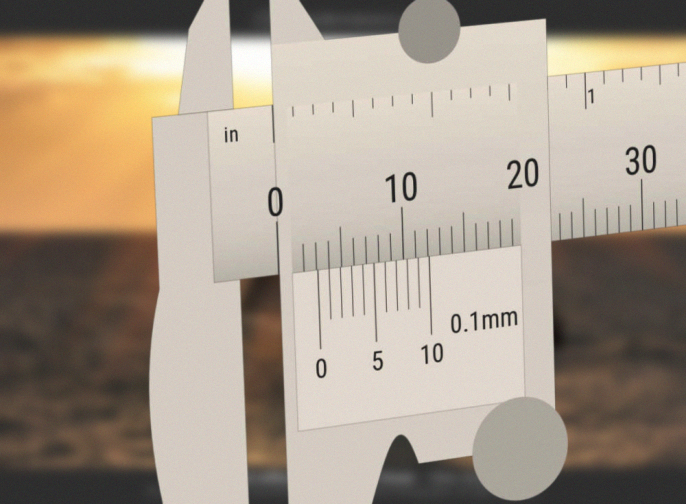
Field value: 3.1mm
